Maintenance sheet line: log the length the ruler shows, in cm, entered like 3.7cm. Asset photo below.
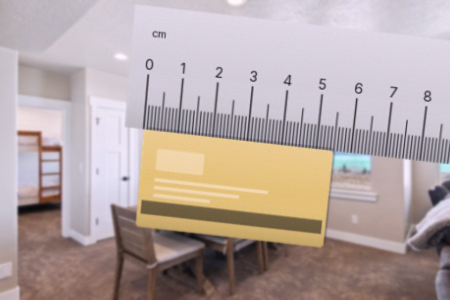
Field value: 5.5cm
